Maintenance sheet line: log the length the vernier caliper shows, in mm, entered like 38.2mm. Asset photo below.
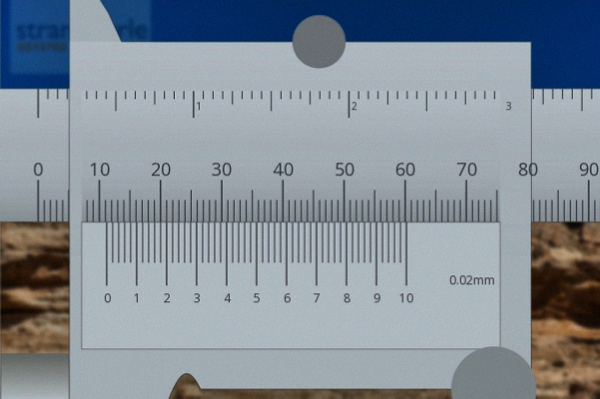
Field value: 11.2mm
